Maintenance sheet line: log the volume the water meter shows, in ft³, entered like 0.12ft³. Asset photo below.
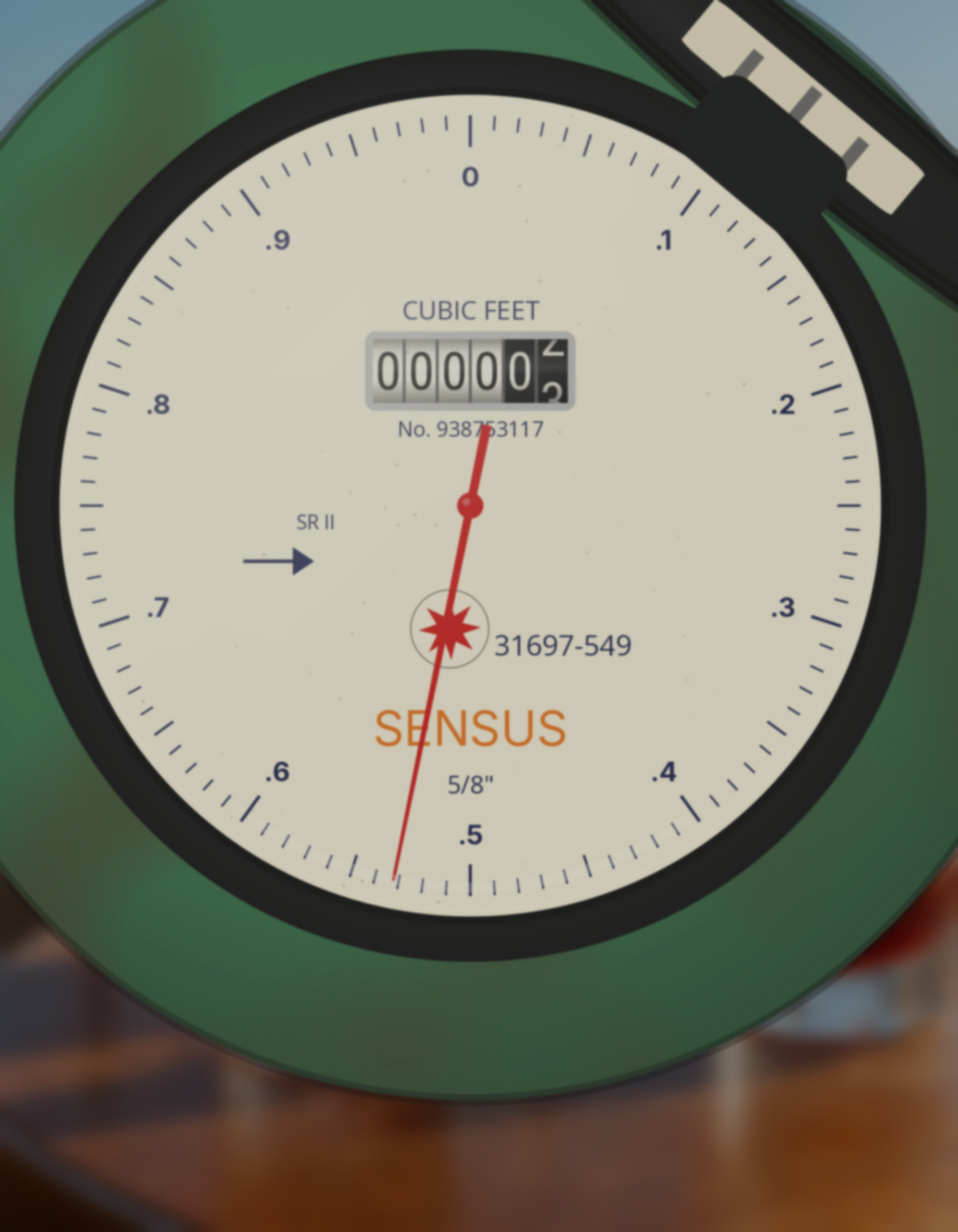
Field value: 2.53ft³
